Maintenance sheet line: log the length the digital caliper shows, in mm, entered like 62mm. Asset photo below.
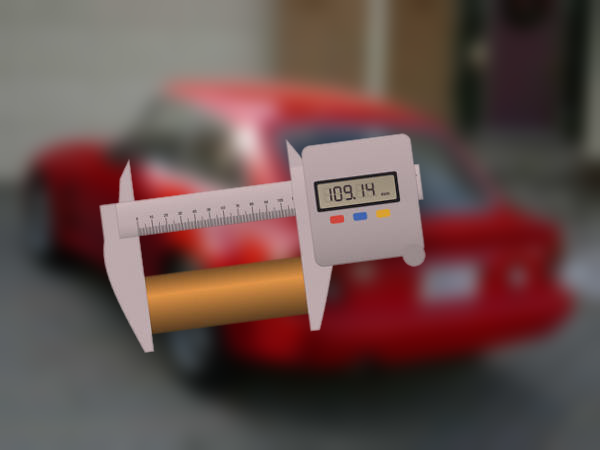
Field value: 109.14mm
